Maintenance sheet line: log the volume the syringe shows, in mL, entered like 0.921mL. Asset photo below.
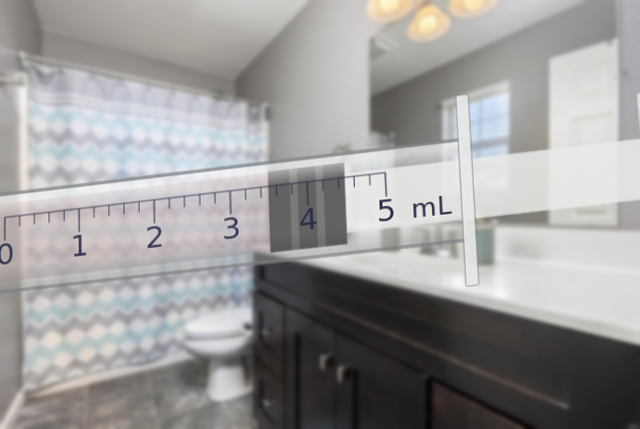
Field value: 3.5mL
